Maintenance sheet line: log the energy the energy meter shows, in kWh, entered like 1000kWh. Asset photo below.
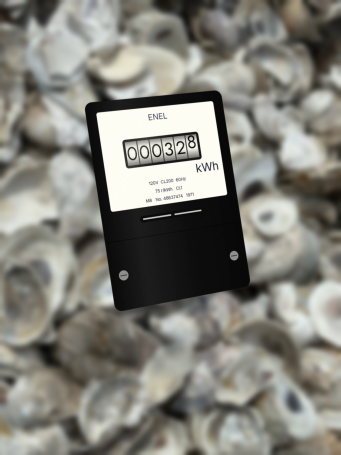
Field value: 328kWh
